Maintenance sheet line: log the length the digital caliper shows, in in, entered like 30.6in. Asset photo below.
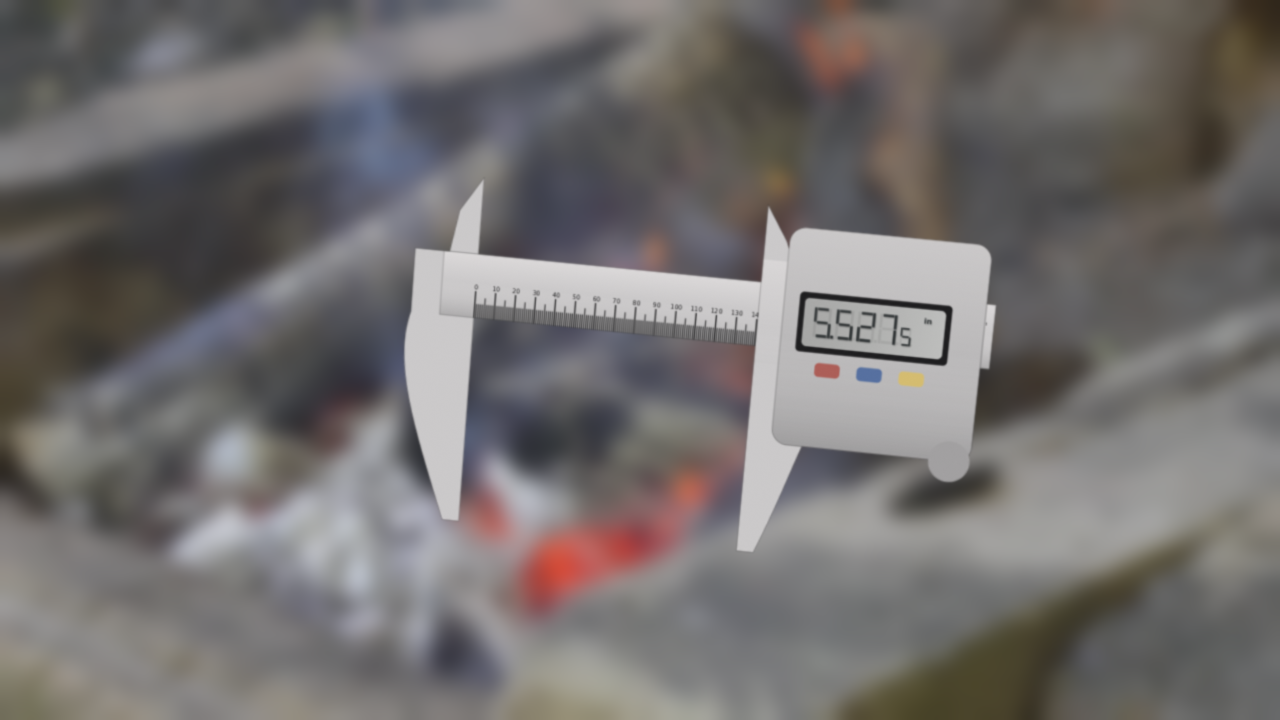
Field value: 5.5275in
